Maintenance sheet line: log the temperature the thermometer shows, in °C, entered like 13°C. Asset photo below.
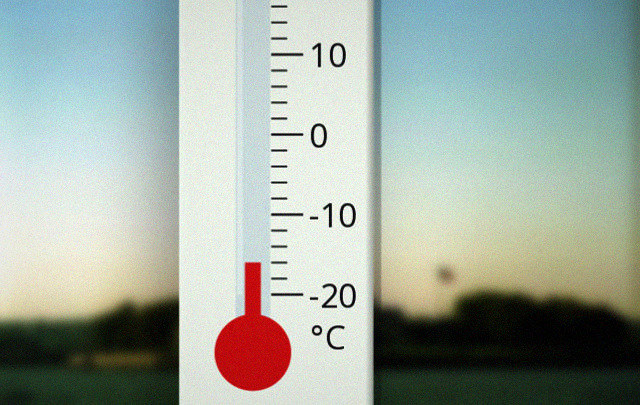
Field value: -16°C
